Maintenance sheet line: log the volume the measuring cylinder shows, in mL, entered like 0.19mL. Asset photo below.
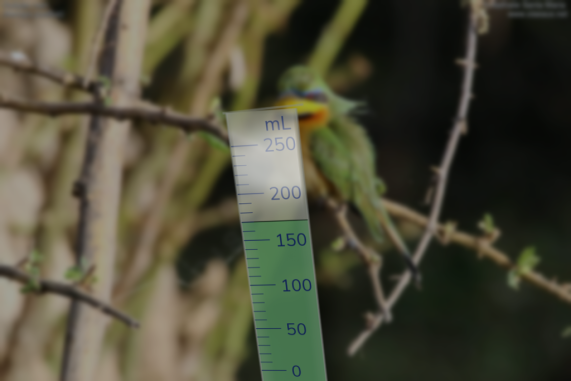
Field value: 170mL
